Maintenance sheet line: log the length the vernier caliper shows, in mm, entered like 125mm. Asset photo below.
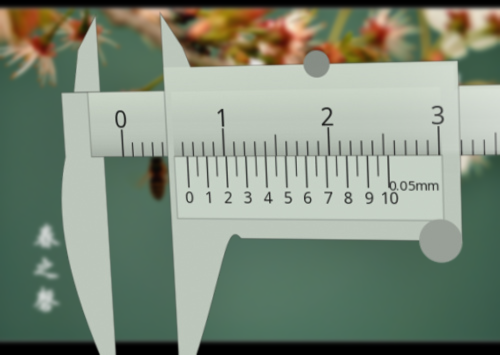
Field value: 6.4mm
